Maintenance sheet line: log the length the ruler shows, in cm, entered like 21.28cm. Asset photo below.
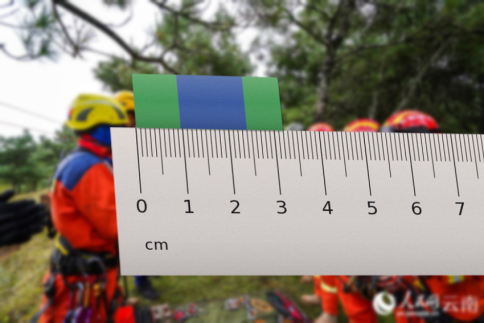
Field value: 3.2cm
